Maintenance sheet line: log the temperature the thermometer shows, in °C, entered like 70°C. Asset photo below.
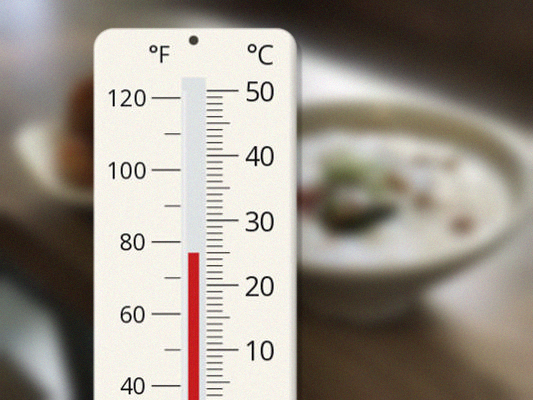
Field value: 25°C
